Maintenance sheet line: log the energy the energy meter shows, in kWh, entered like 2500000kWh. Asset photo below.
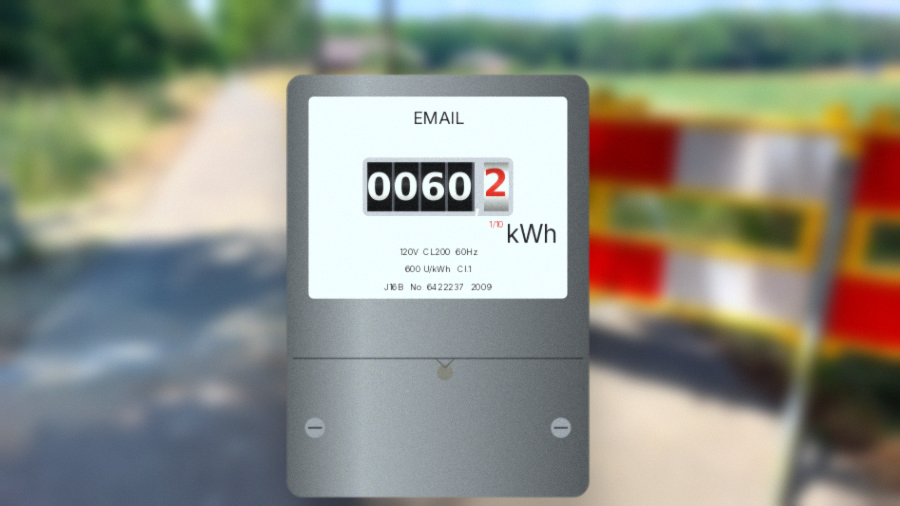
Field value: 60.2kWh
